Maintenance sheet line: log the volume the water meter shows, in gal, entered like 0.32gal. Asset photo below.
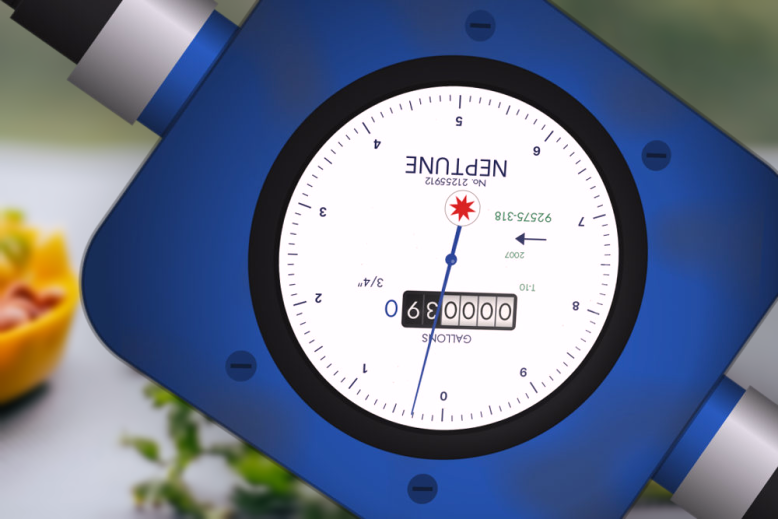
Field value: 390.3gal
